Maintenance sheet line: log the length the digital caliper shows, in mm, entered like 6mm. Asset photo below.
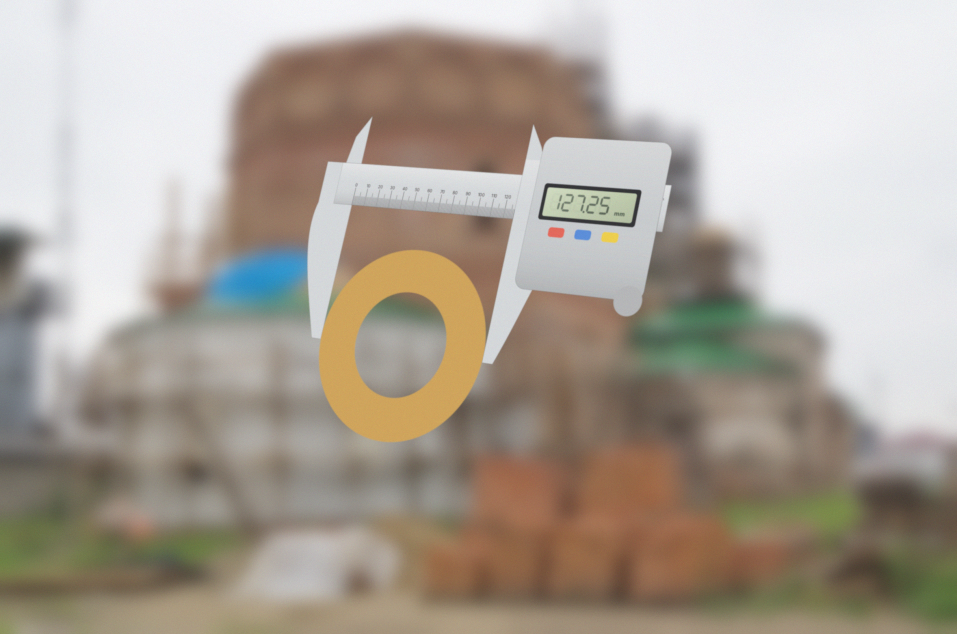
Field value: 127.25mm
